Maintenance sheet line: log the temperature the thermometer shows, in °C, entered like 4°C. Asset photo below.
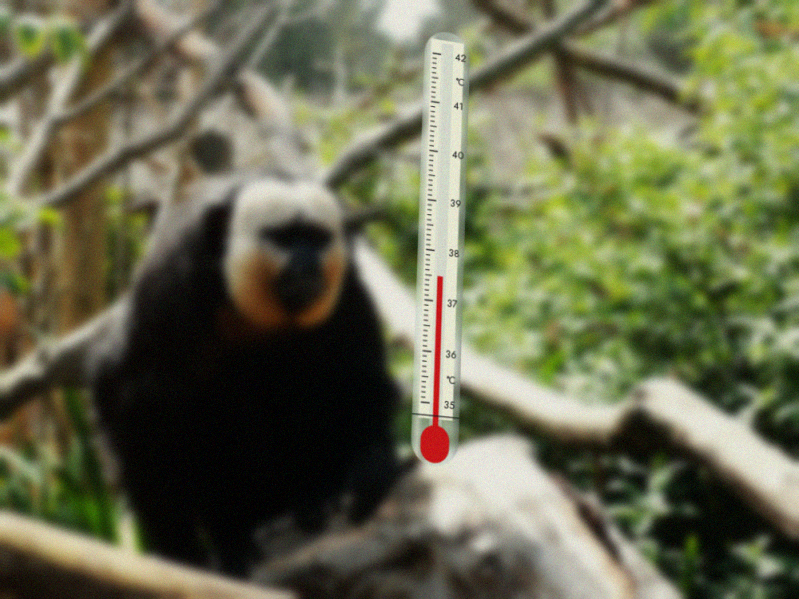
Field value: 37.5°C
